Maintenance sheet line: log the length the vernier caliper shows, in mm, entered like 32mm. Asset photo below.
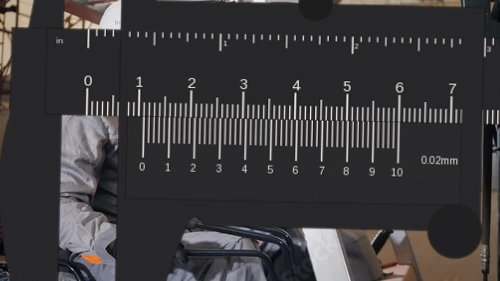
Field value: 11.0mm
